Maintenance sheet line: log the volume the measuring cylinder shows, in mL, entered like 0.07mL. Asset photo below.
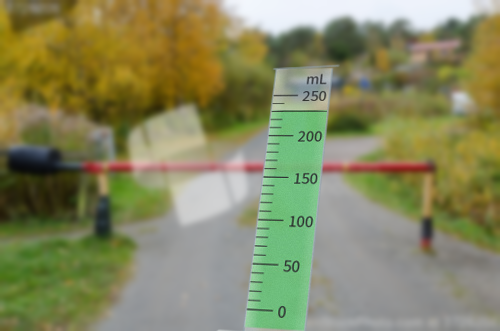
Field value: 230mL
